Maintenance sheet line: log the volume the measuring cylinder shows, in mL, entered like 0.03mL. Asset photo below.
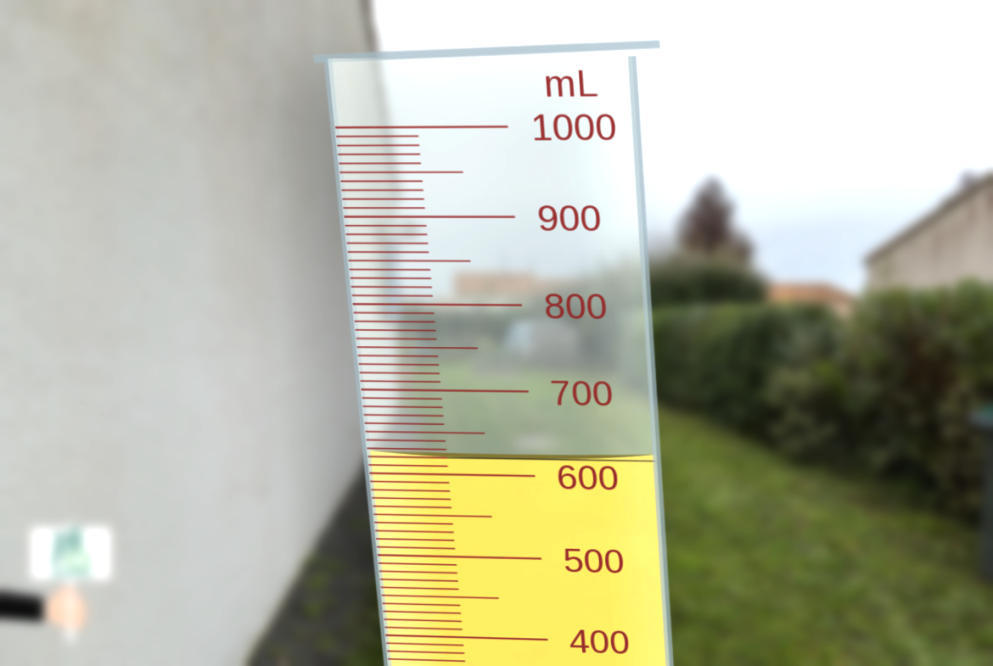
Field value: 620mL
